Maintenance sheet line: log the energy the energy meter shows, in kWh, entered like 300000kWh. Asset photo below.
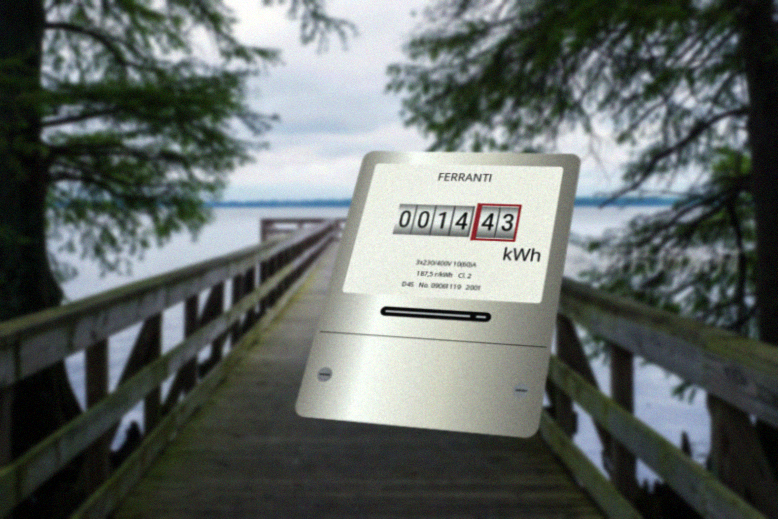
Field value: 14.43kWh
